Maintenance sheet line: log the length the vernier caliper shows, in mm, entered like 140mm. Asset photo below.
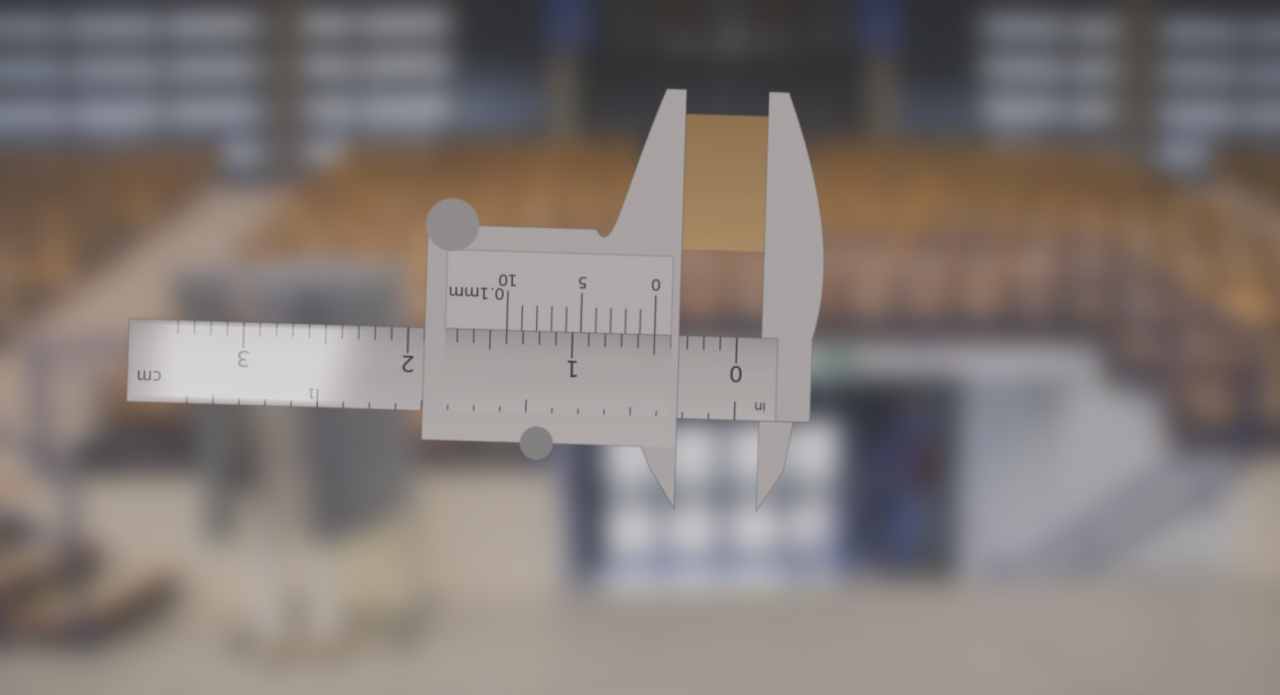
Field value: 5.0mm
